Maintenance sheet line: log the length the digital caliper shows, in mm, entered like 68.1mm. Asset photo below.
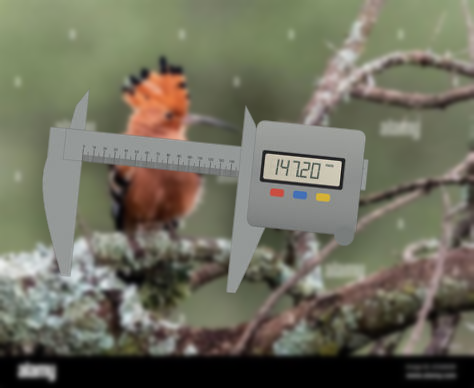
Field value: 147.20mm
